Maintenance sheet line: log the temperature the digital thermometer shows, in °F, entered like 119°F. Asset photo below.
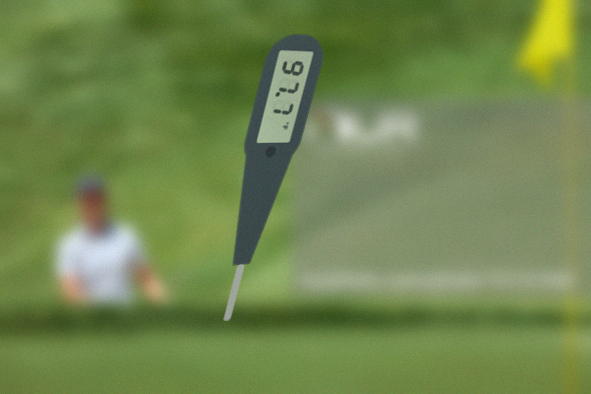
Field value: 97.7°F
